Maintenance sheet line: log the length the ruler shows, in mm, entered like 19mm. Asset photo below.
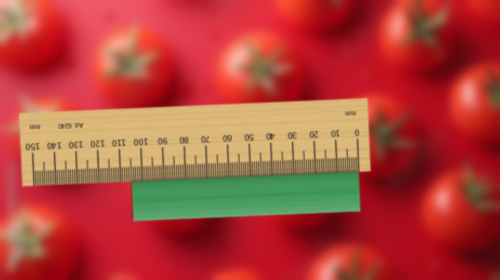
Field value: 105mm
